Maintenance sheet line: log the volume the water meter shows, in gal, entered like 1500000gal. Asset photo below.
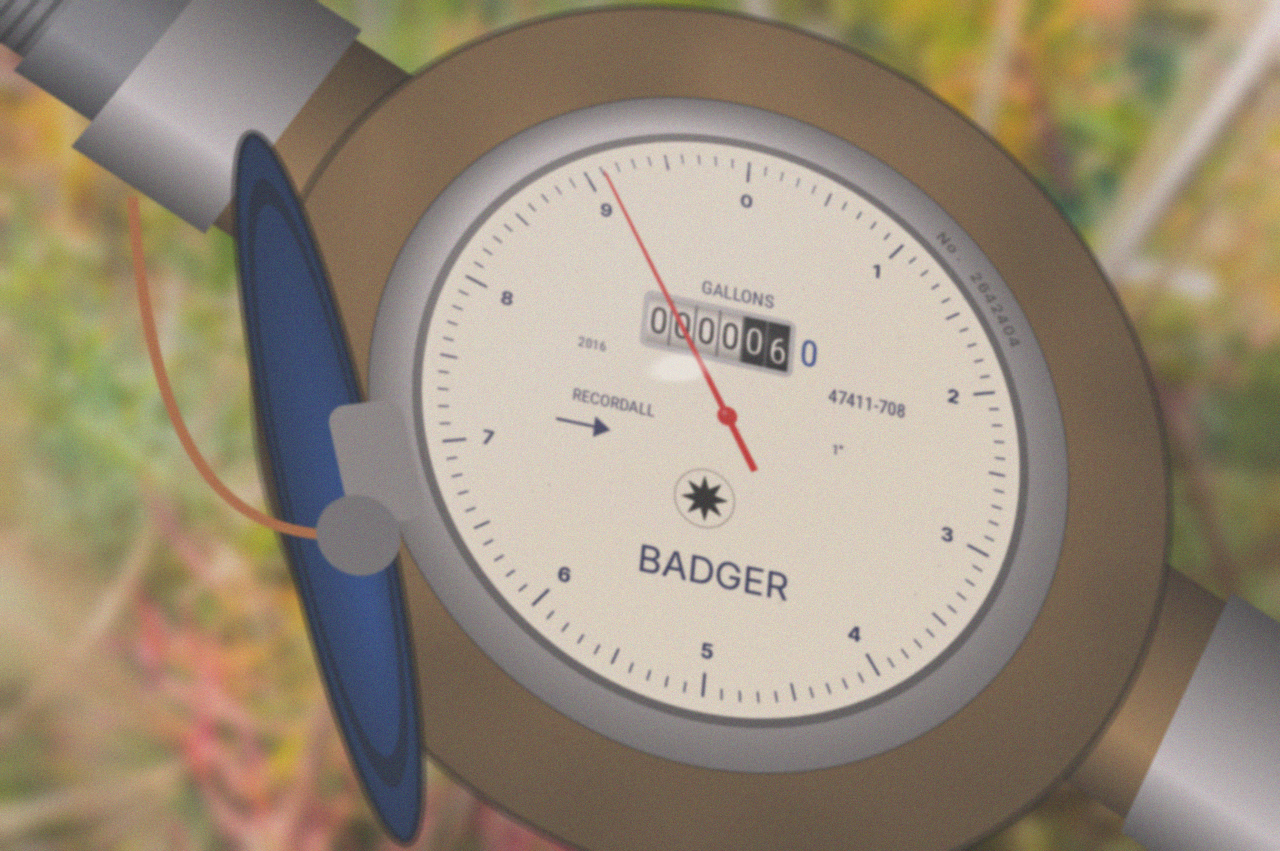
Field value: 59.1gal
